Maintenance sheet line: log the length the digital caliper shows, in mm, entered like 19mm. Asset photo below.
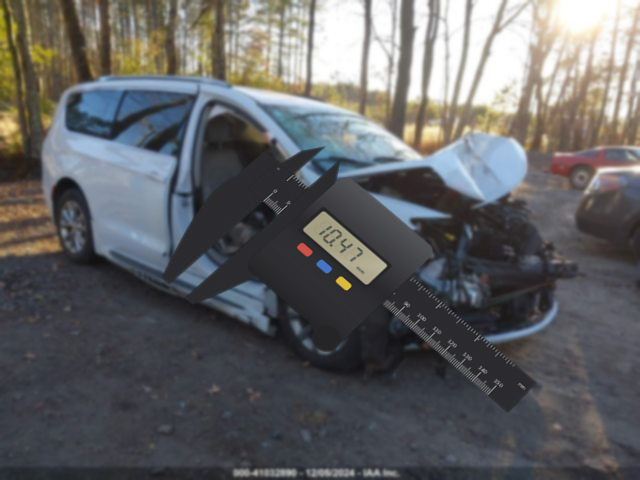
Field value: 10.47mm
